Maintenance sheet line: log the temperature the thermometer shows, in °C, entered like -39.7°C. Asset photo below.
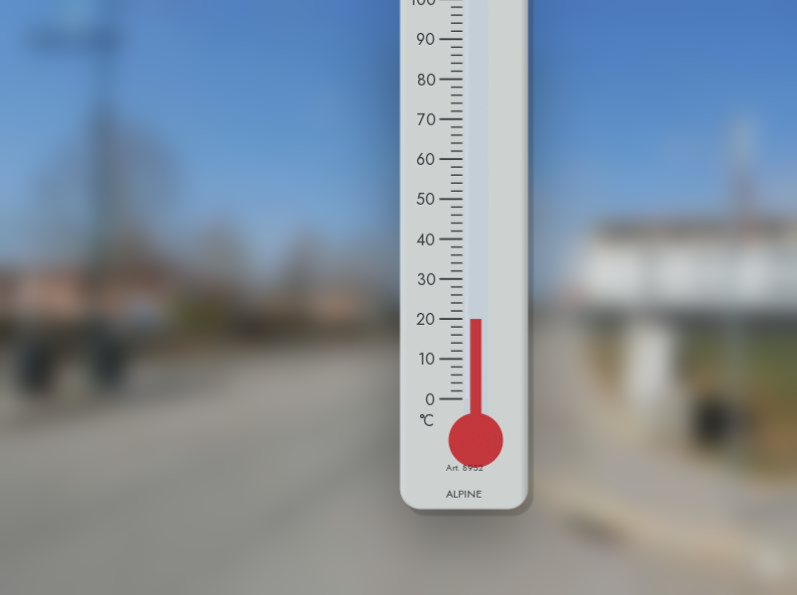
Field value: 20°C
